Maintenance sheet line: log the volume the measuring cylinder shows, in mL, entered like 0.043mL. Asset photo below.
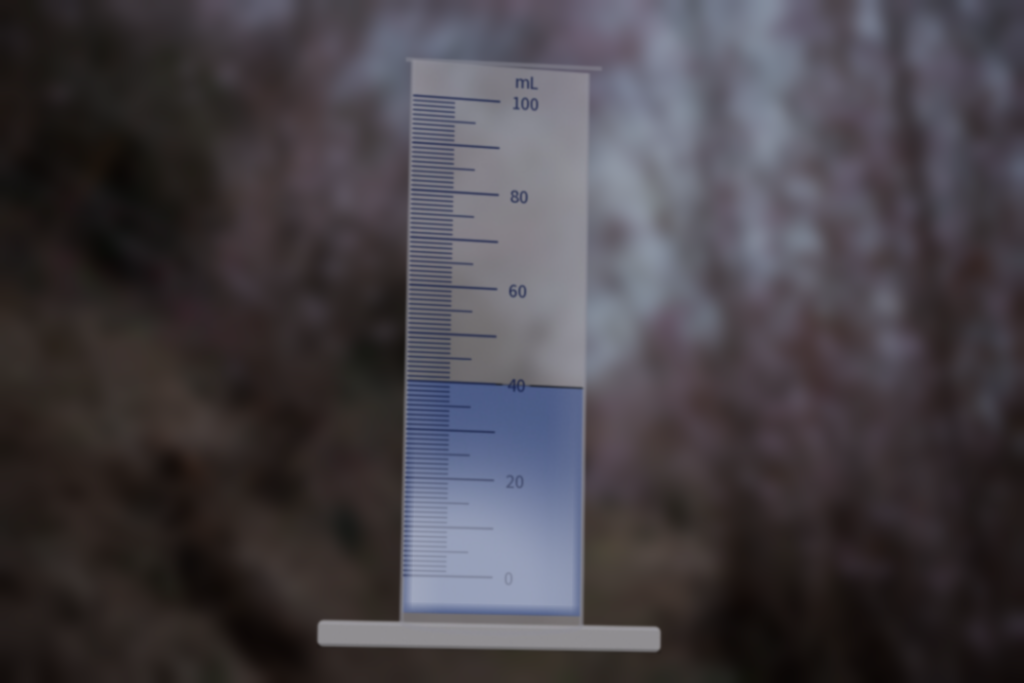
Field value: 40mL
